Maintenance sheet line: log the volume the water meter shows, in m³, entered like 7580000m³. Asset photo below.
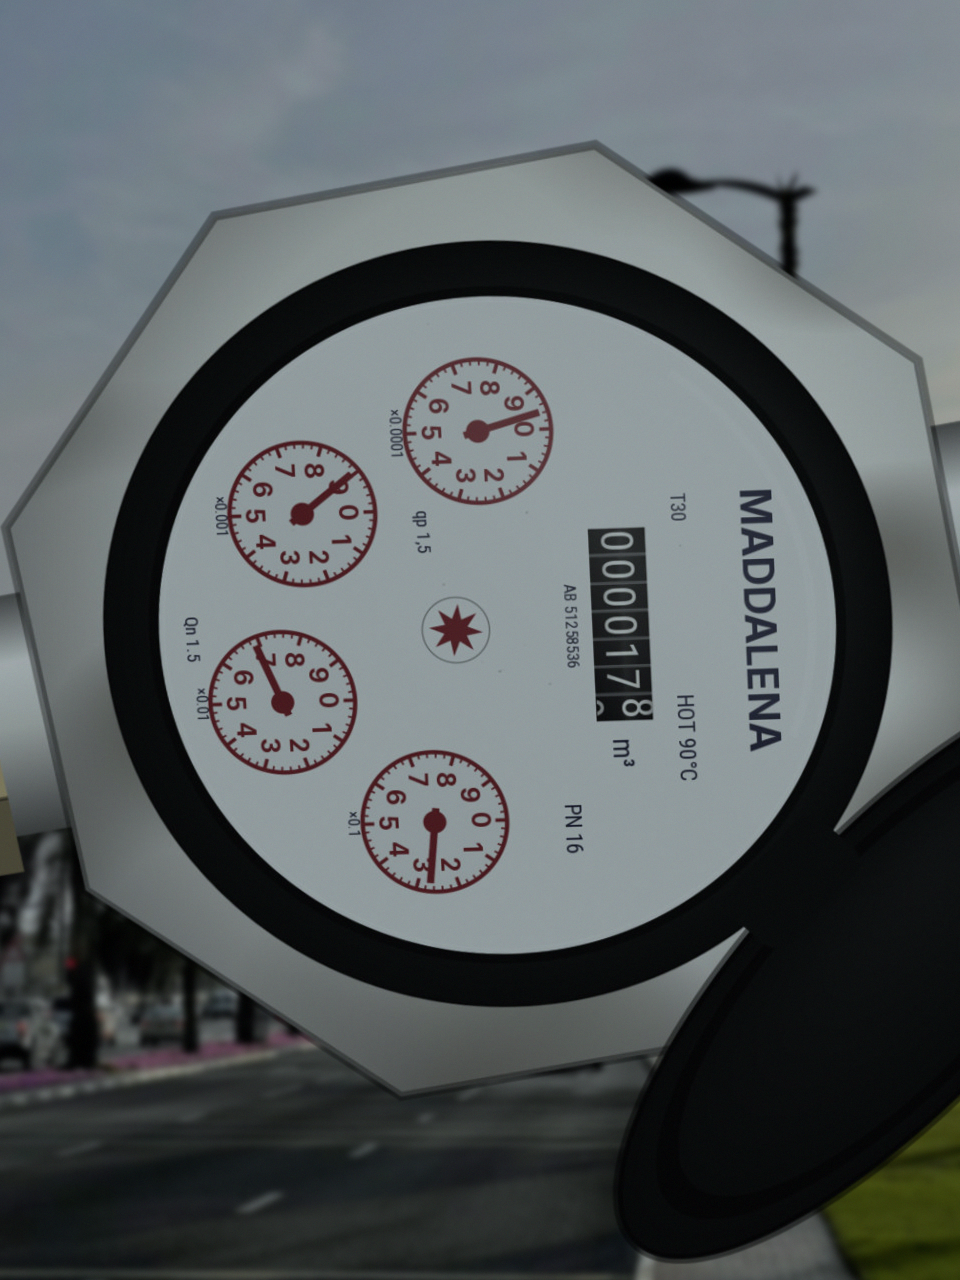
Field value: 178.2689m³
